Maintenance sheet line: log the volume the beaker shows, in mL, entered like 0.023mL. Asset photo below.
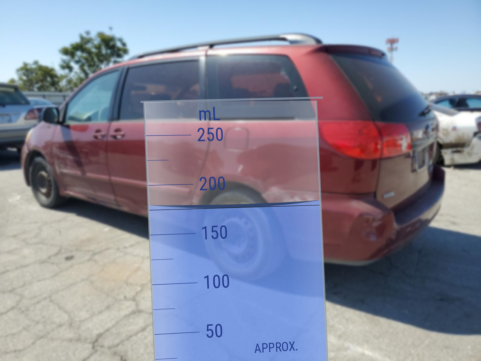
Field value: 175mL
